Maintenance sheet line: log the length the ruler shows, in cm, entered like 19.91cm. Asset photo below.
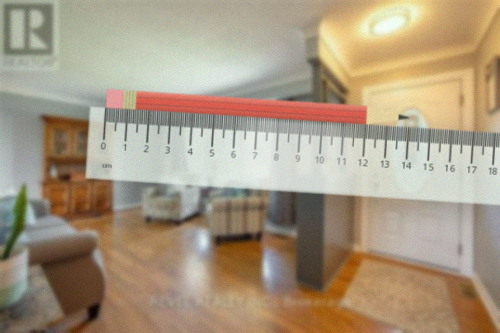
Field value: 14cm
